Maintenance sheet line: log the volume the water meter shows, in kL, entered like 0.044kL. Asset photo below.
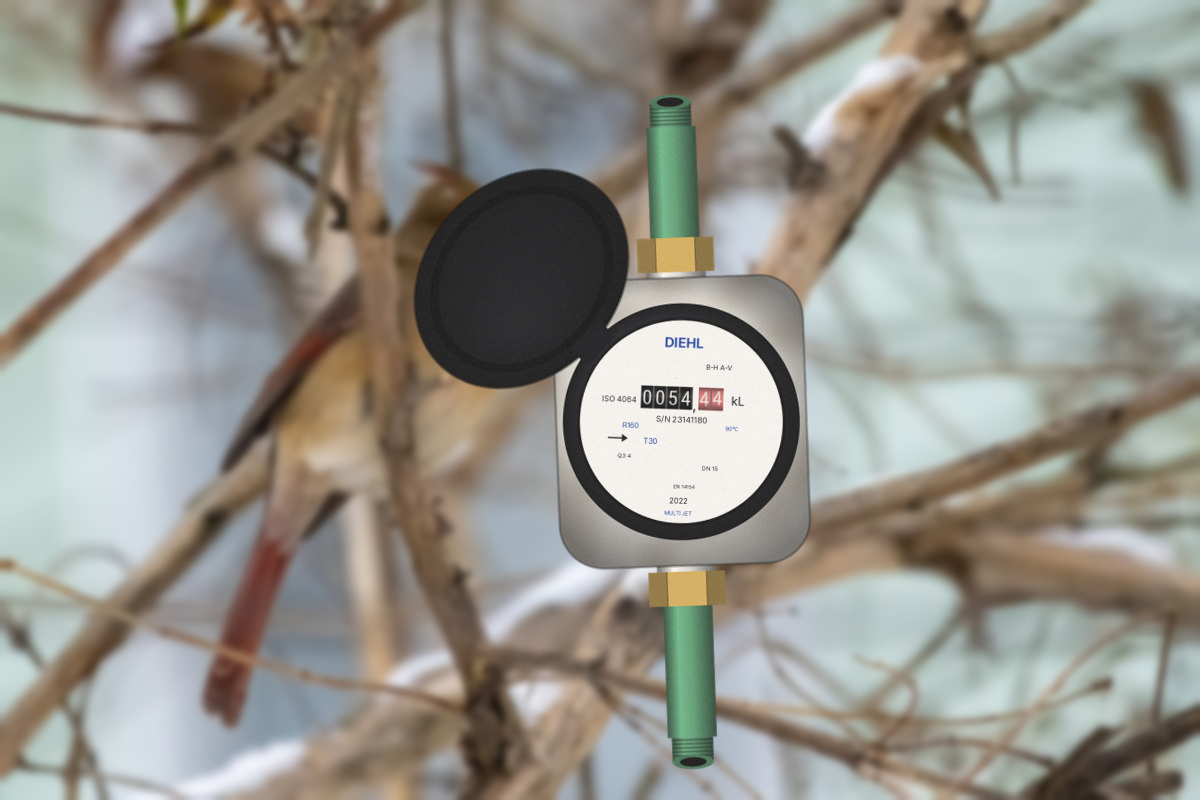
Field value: 54.44kL
